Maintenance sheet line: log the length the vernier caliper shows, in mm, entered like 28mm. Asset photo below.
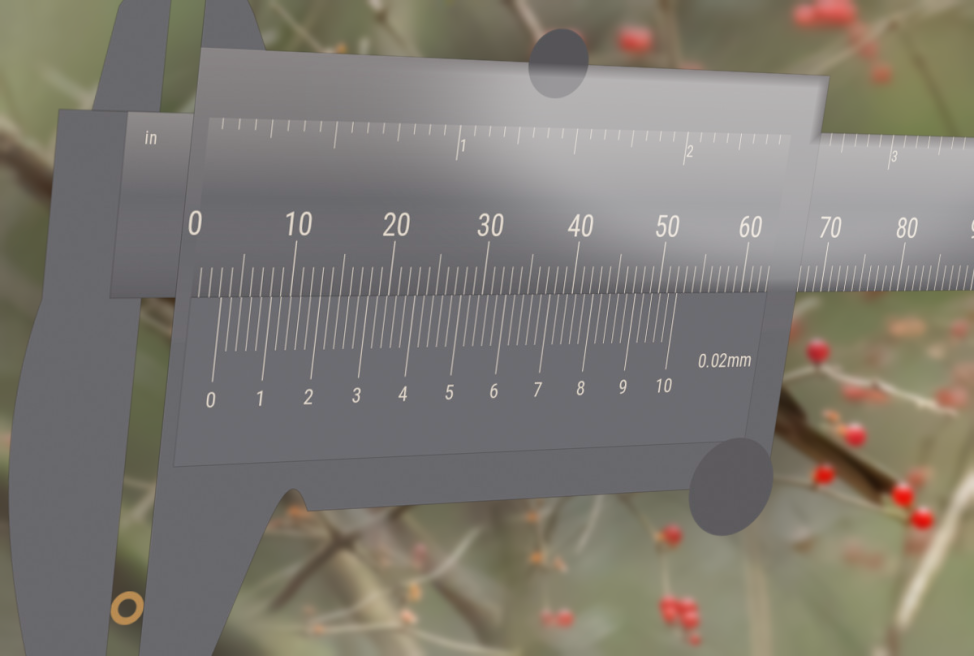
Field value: 3.2mm
